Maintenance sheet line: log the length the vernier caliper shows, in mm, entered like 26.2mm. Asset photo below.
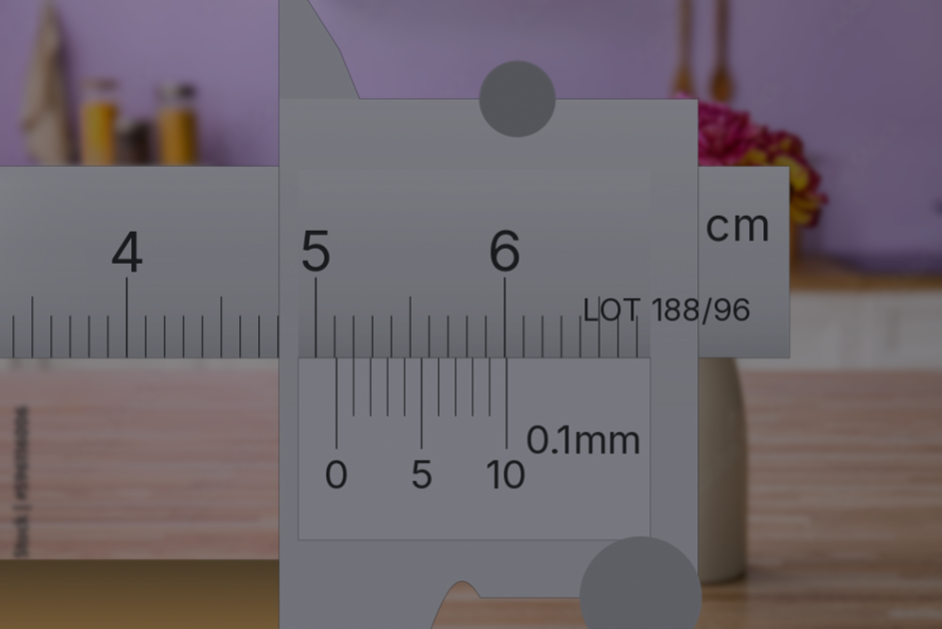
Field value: 51.1mm
